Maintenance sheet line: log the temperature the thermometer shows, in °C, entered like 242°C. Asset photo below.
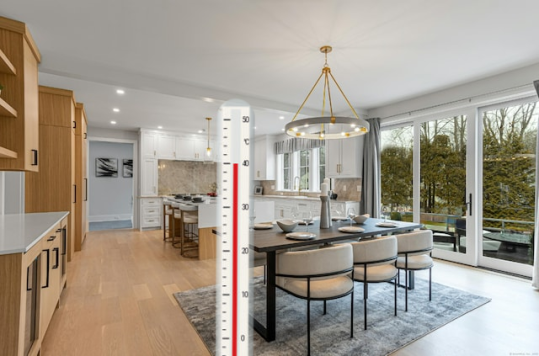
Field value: 40°C
